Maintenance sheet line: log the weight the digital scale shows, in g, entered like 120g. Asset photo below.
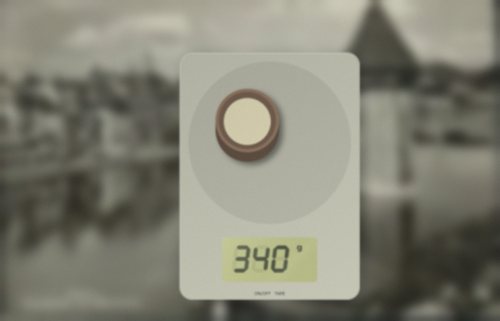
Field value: 340g
